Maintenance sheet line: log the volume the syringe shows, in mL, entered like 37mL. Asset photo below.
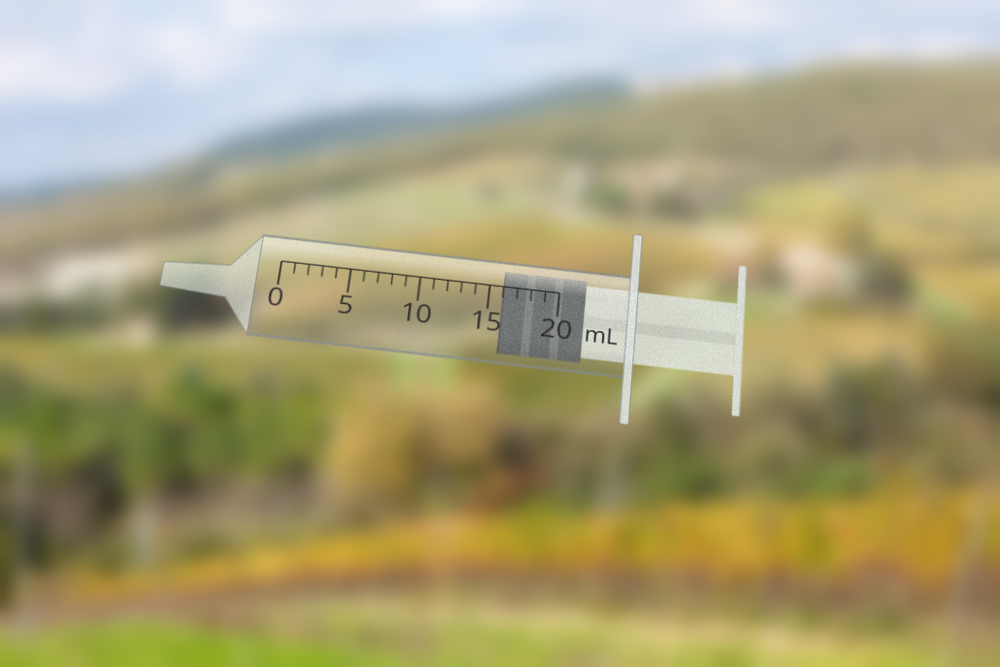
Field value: 16mL
